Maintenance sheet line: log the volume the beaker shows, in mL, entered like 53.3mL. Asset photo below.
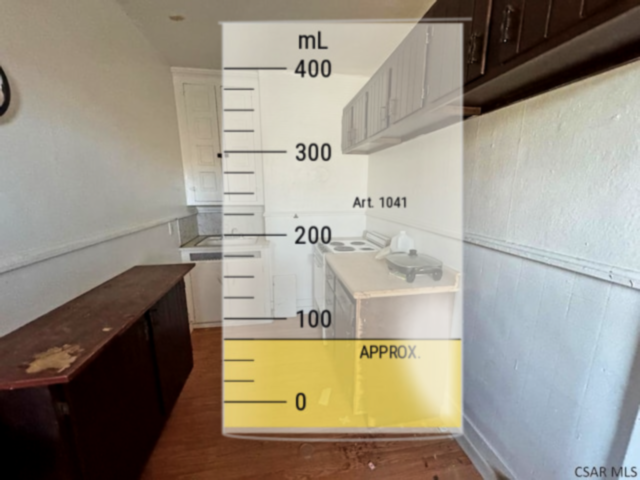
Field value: 75mL
